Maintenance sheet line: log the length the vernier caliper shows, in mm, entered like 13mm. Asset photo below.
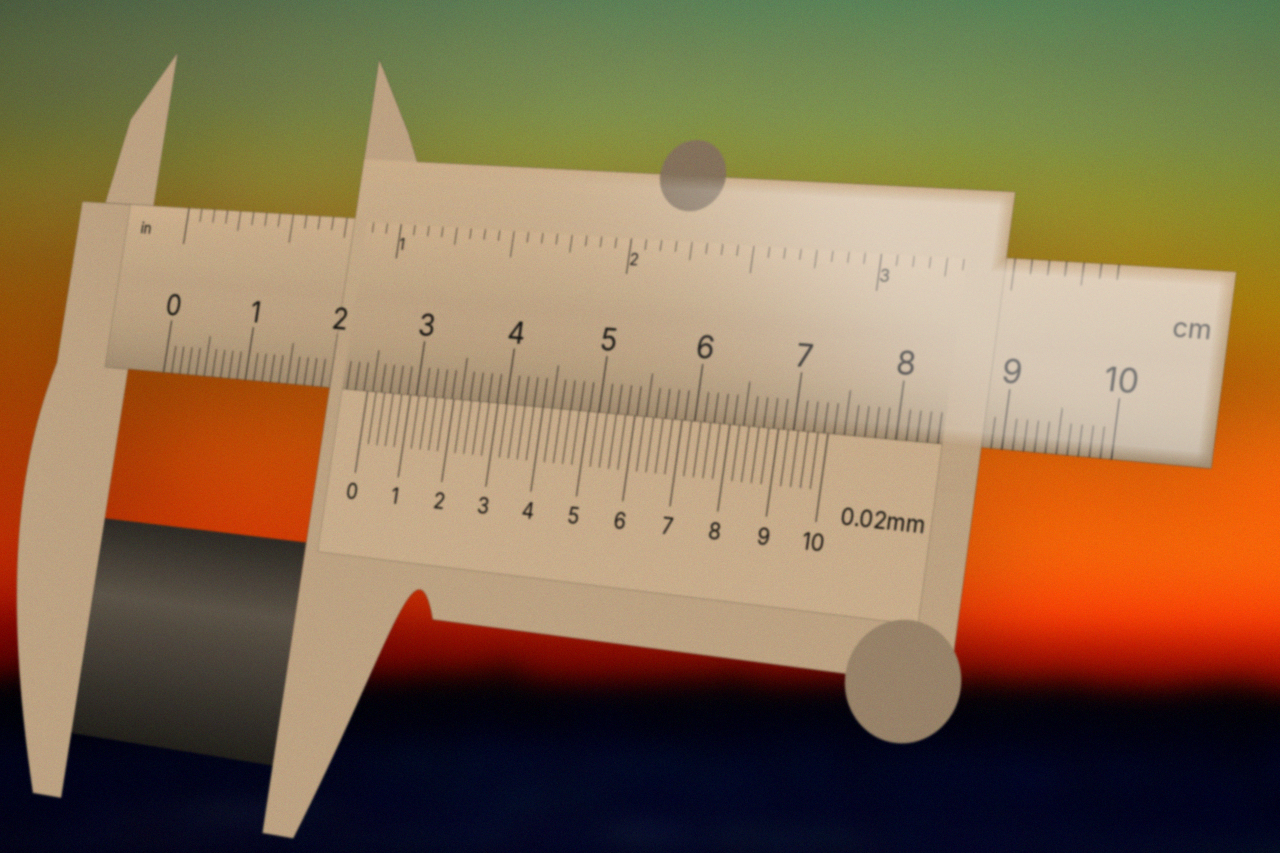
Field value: 24.4mm
